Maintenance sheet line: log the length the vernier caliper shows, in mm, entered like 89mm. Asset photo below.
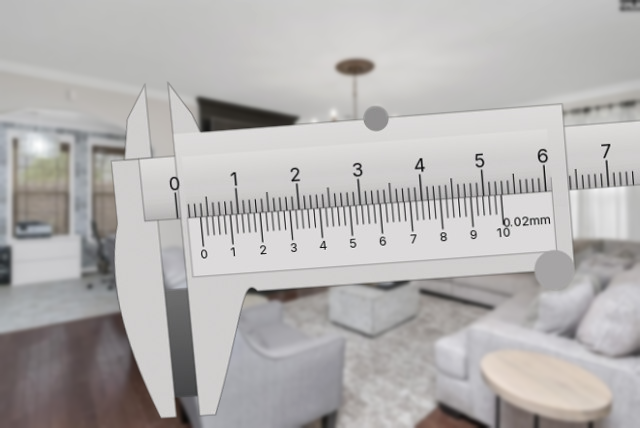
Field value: 3.8mm
